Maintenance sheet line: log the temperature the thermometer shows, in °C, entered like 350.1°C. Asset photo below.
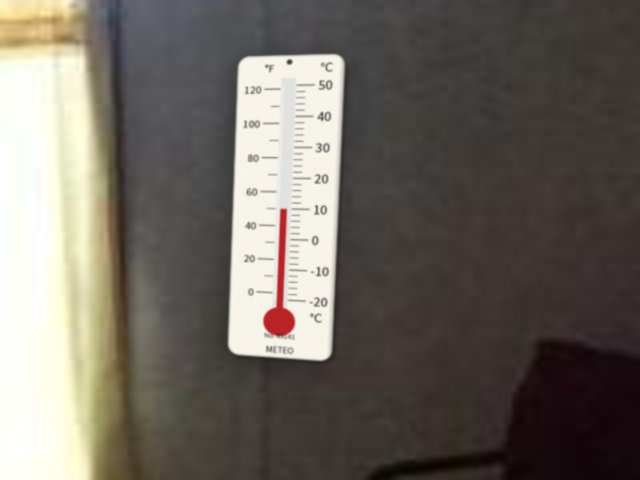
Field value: 10°C
